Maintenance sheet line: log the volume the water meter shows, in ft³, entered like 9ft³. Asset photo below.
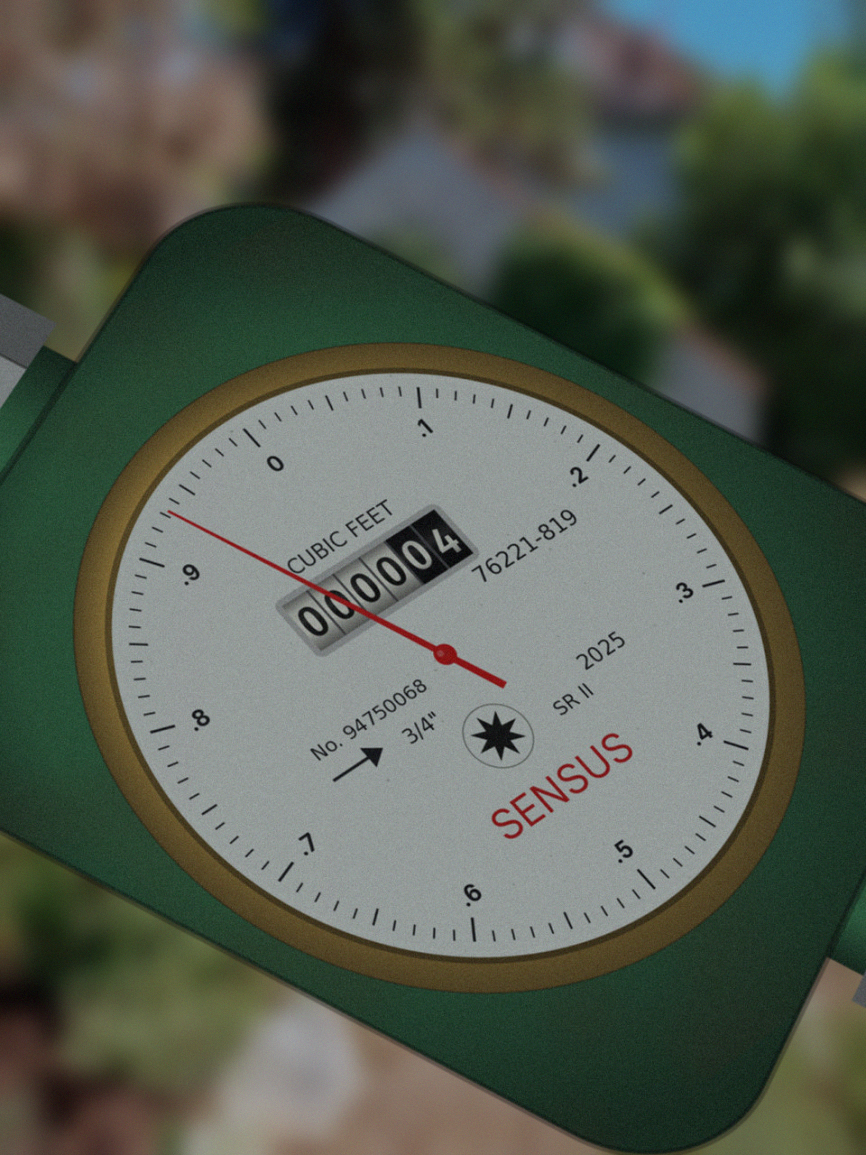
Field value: 3.93ft³
